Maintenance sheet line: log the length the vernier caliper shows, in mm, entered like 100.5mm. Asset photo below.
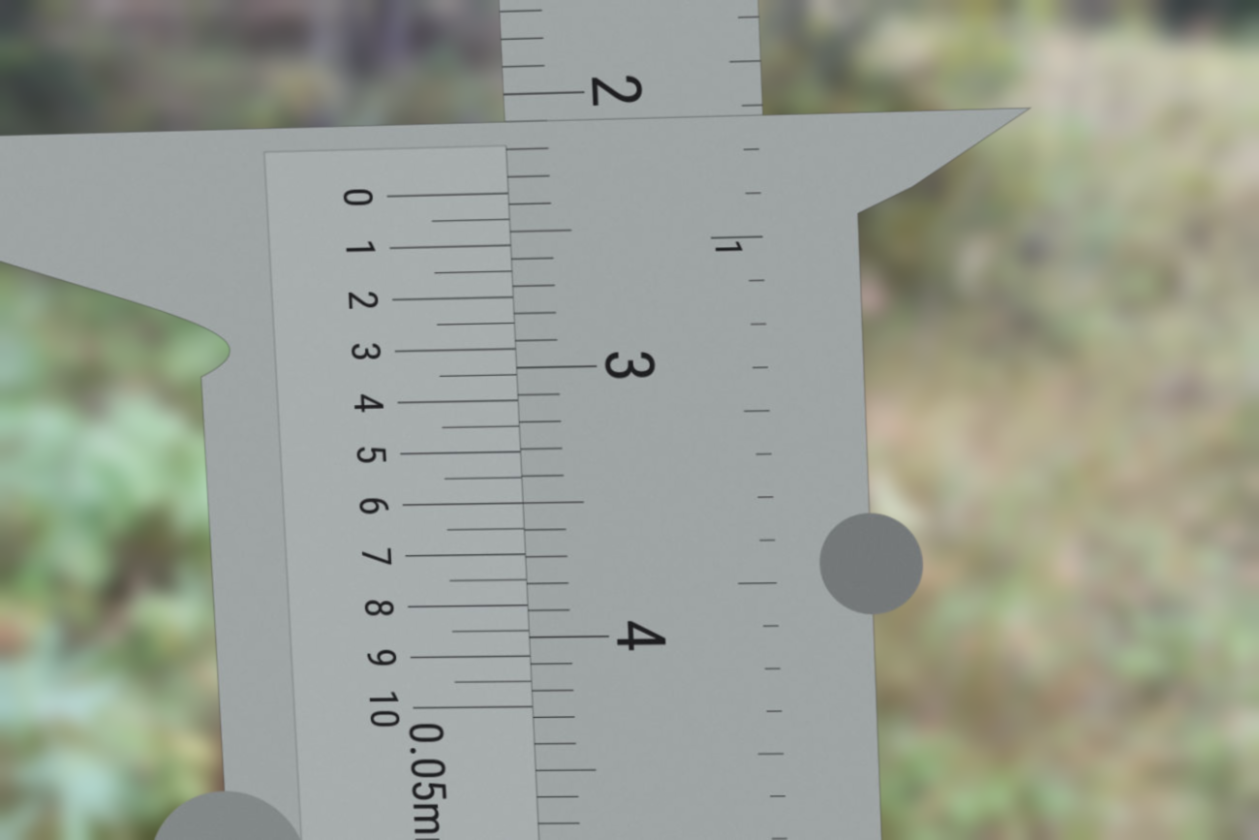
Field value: 23.60mm
